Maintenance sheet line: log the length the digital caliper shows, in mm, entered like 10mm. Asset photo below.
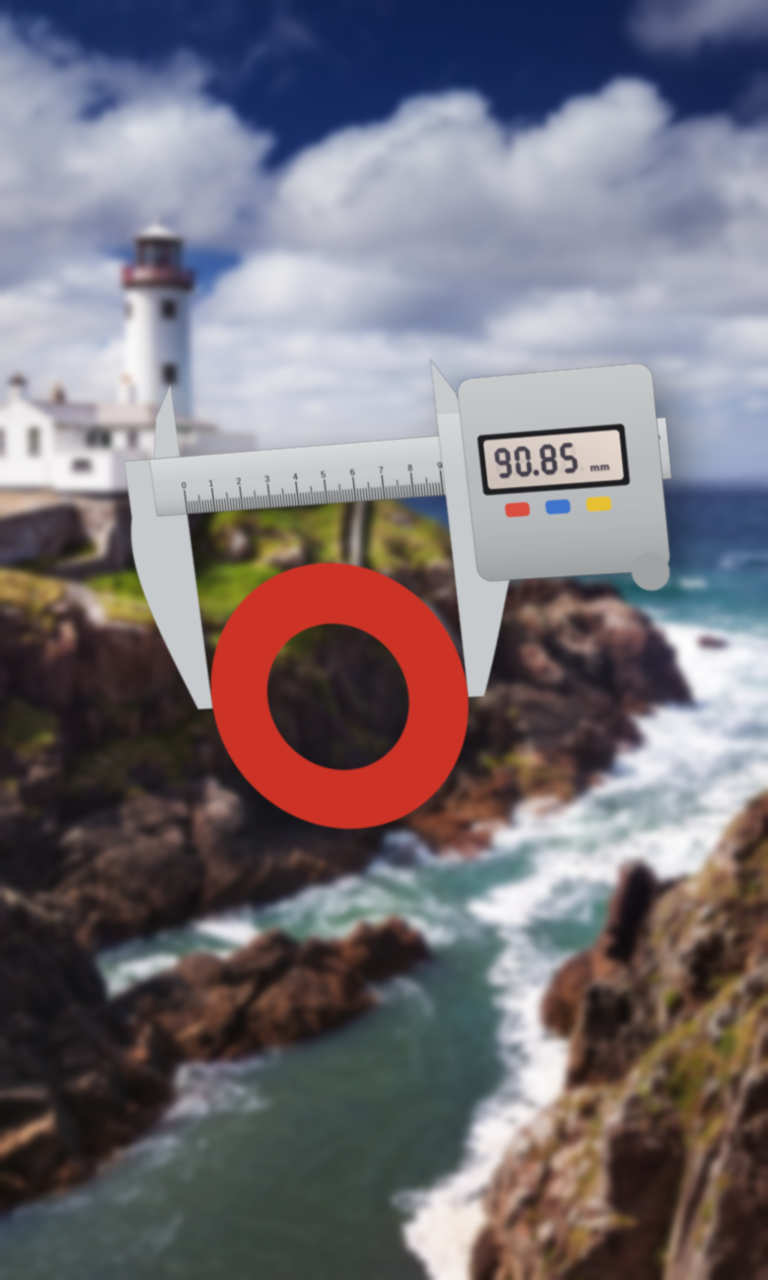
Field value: 90.85mm
